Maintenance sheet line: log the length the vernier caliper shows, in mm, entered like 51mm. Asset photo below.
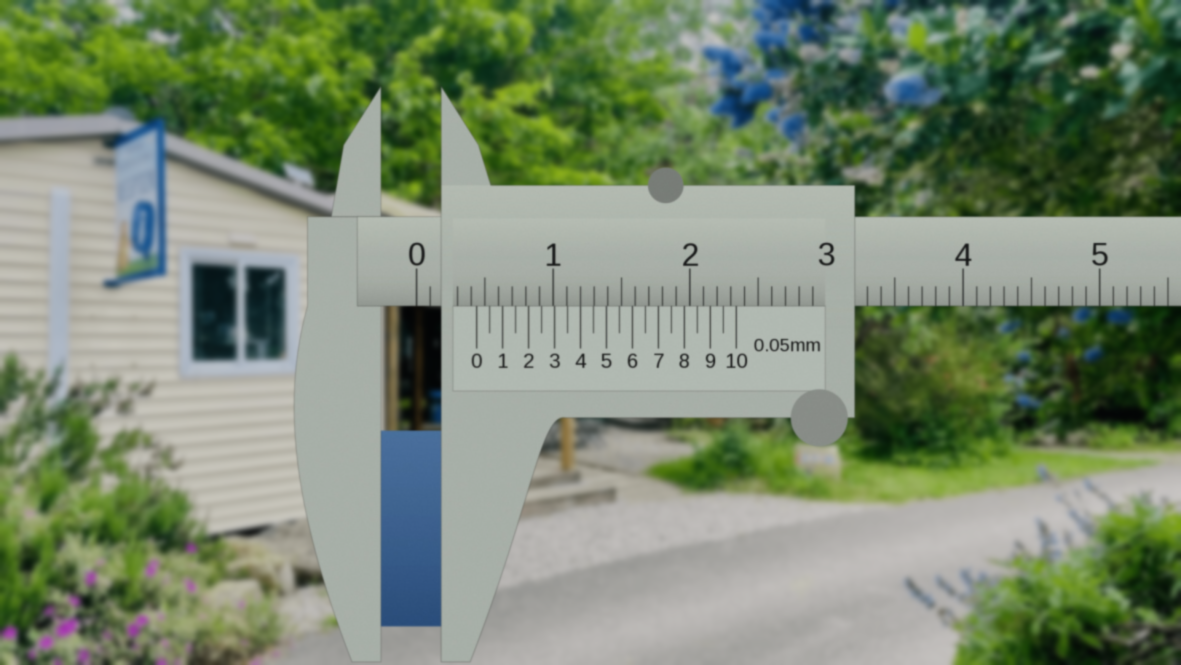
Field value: 4.4mm
